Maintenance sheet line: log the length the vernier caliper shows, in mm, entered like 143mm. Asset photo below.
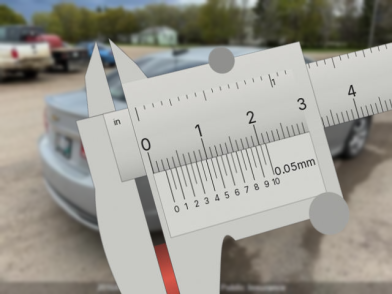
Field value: 2.2mm
